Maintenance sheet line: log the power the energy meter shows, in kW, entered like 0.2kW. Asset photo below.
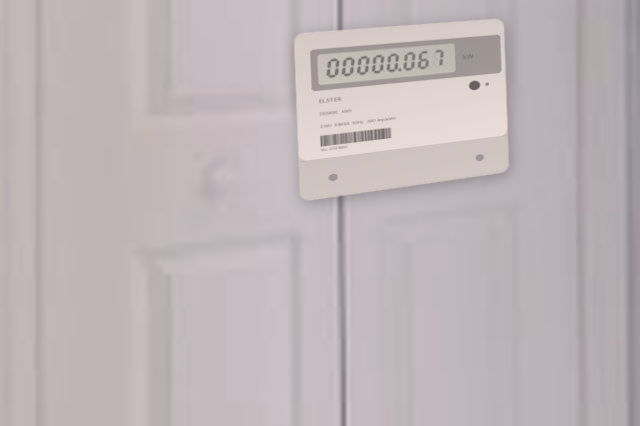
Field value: 0.067kW
